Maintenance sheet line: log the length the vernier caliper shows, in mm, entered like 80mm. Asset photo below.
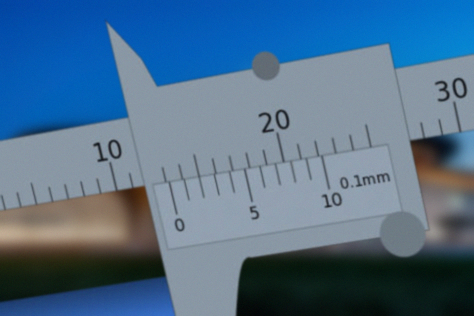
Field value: 13.2mm
